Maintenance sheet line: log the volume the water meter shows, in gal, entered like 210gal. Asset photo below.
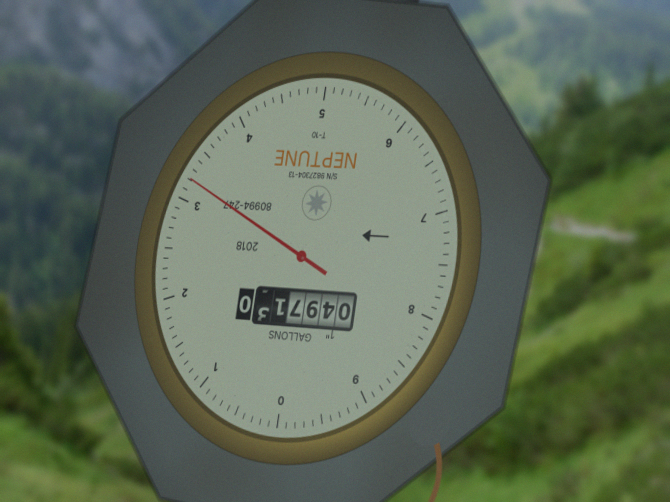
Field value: 497133.2gal
